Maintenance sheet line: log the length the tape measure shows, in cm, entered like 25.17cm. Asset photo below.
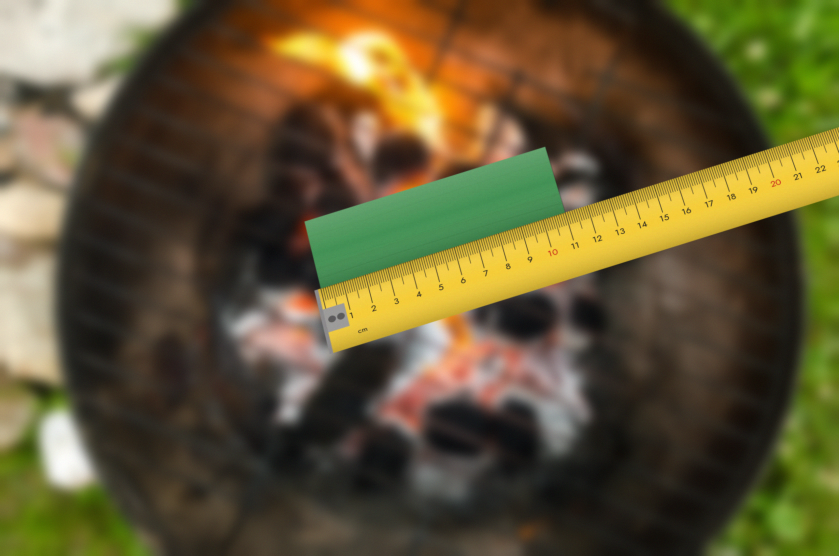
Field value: 11cm
